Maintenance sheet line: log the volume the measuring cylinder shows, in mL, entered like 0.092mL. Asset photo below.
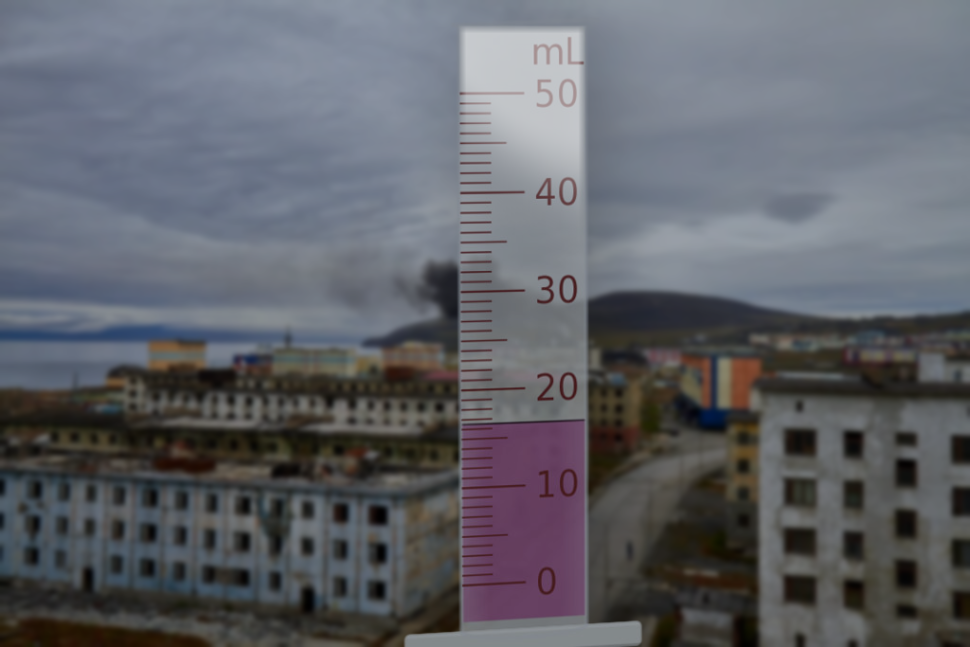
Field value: 16.5mL
